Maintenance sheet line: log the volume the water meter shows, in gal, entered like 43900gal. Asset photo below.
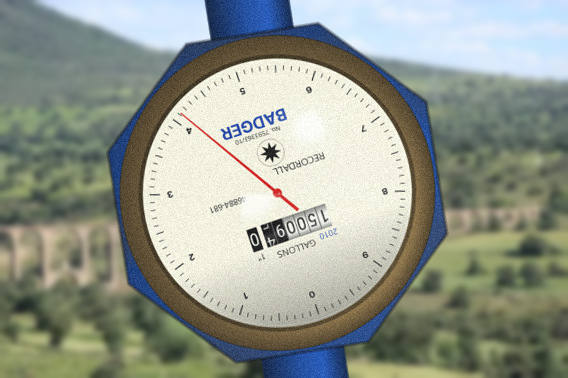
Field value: 1500944.1gal
